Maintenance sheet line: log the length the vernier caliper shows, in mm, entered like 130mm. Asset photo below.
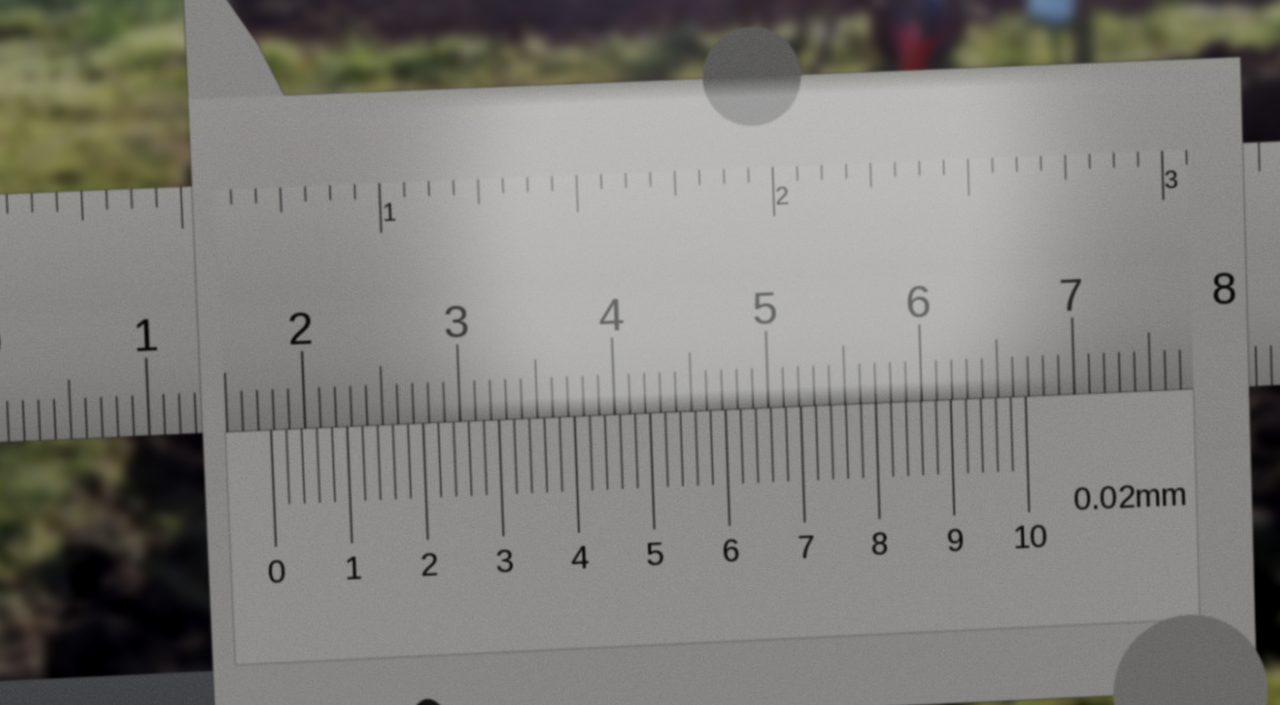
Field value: 17.8mm
